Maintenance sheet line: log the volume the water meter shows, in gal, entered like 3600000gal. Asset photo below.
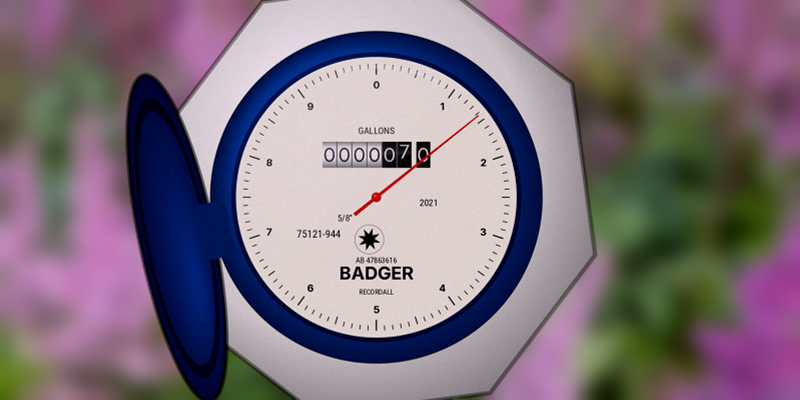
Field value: 71.4gal
